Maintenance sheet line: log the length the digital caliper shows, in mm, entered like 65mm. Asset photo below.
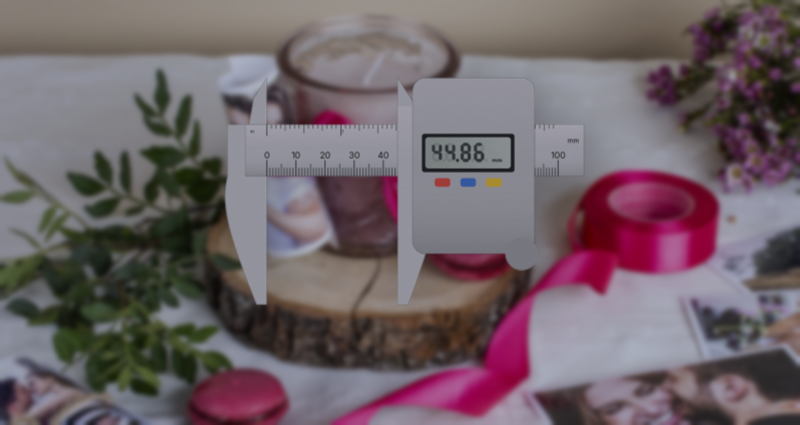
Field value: 44.86mm
